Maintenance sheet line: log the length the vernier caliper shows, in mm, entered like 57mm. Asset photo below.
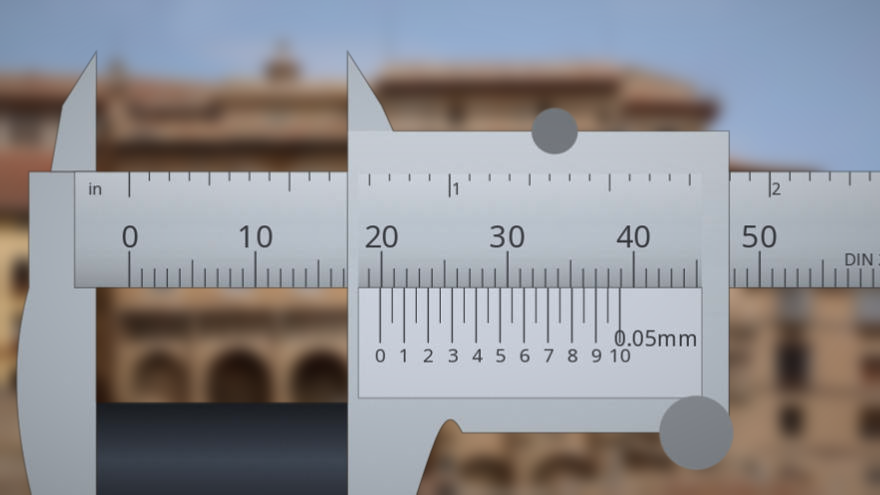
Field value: 19.9mm
